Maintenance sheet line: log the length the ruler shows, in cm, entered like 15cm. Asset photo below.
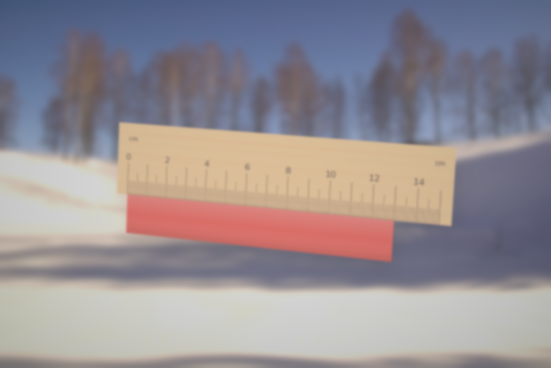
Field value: 13cm
